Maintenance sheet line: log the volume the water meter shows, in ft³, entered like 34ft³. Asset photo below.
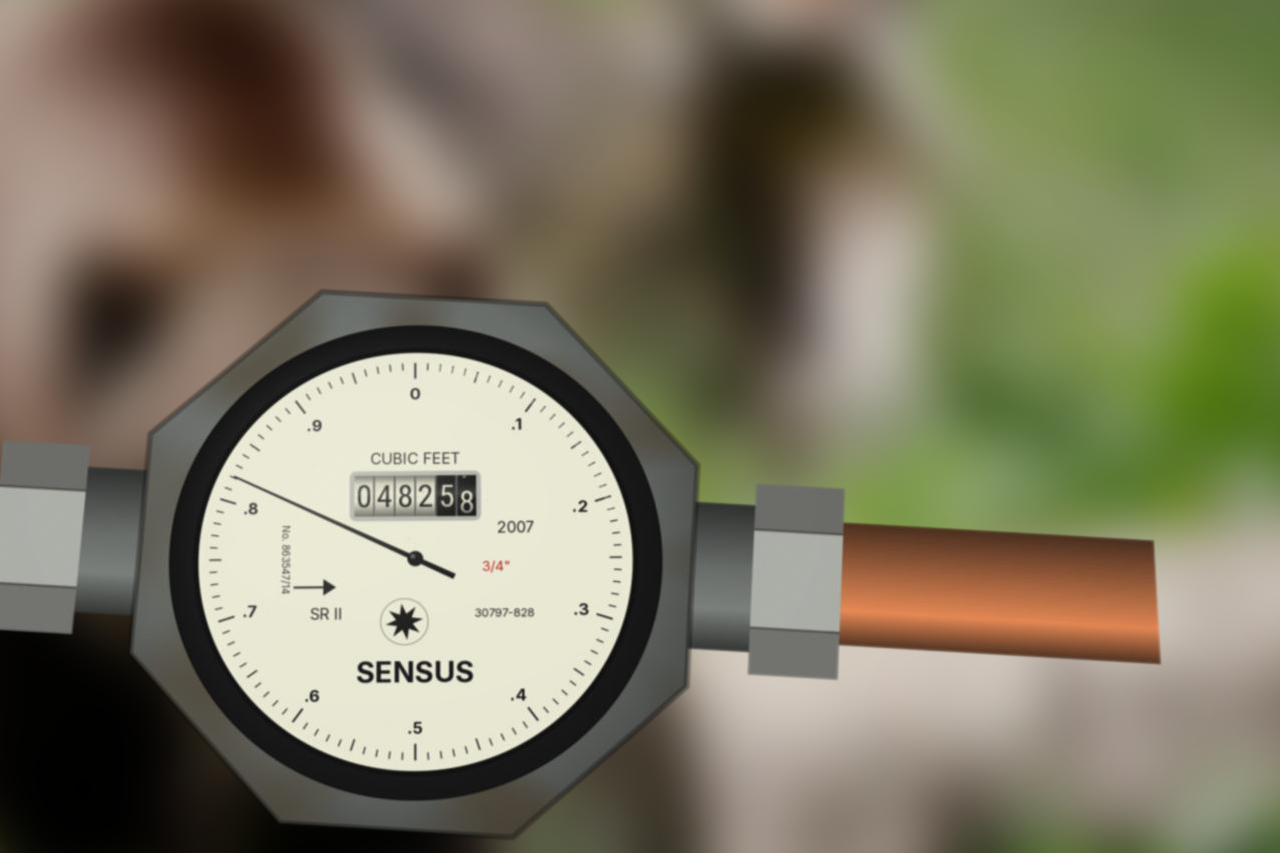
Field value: 48257.82ft³
